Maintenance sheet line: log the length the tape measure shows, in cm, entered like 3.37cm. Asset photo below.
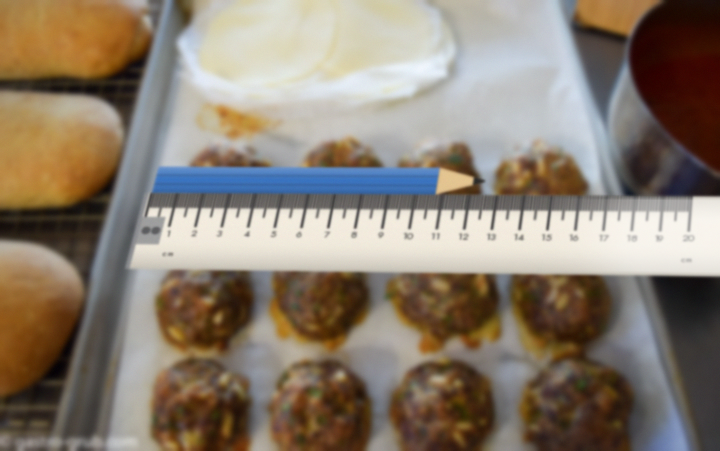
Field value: 12.5cm
